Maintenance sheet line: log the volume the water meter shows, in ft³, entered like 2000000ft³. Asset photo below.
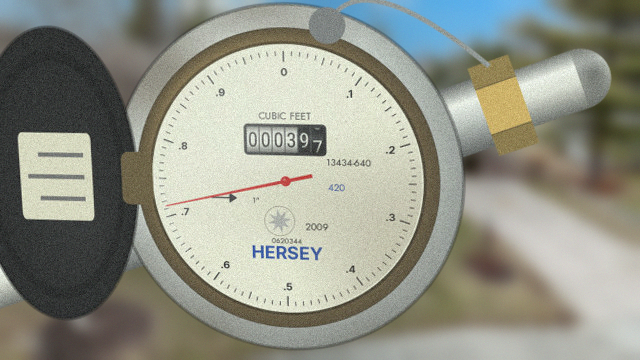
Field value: 396.71ft³
